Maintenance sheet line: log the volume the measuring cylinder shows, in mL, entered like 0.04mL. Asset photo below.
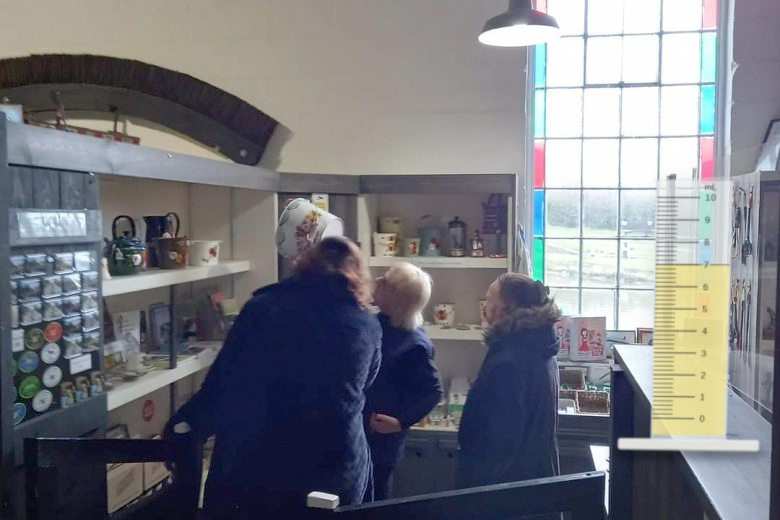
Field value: 7mL
